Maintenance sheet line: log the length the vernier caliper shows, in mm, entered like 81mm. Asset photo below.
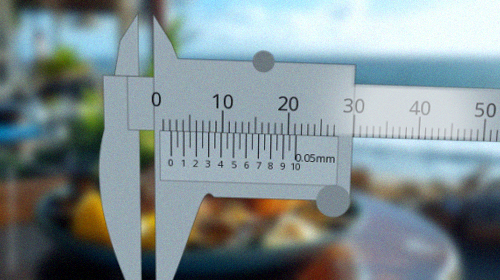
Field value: 2.2mm
